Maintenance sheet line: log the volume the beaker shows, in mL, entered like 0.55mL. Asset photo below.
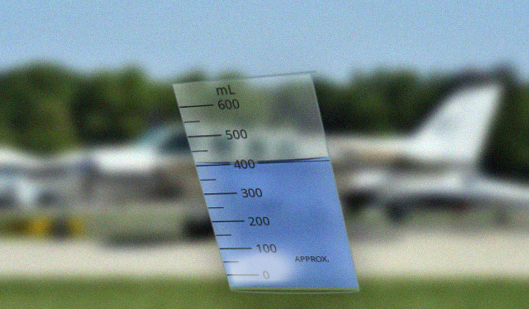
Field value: 400mL
